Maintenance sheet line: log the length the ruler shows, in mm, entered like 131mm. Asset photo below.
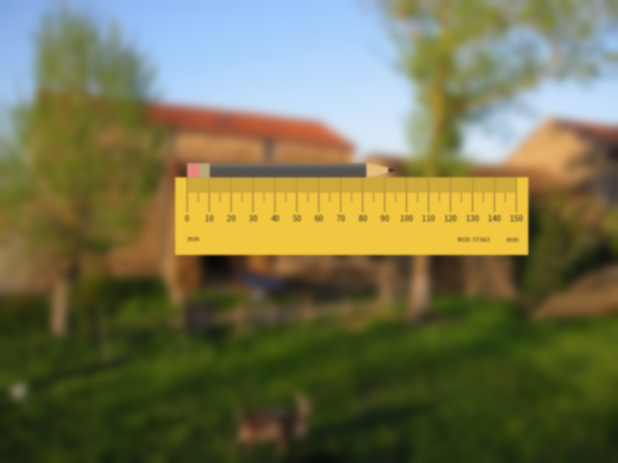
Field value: 95mm
